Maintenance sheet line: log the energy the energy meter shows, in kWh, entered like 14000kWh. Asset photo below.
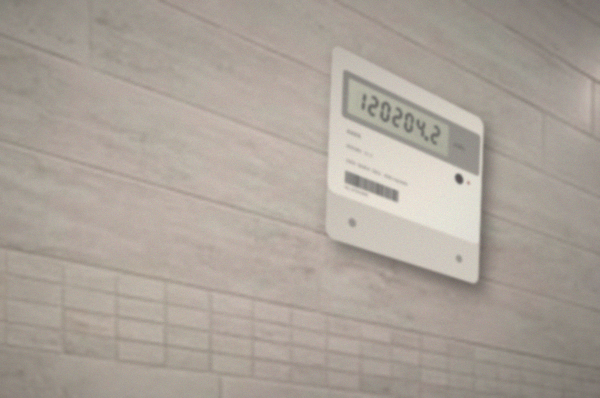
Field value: 120204.2kWh
